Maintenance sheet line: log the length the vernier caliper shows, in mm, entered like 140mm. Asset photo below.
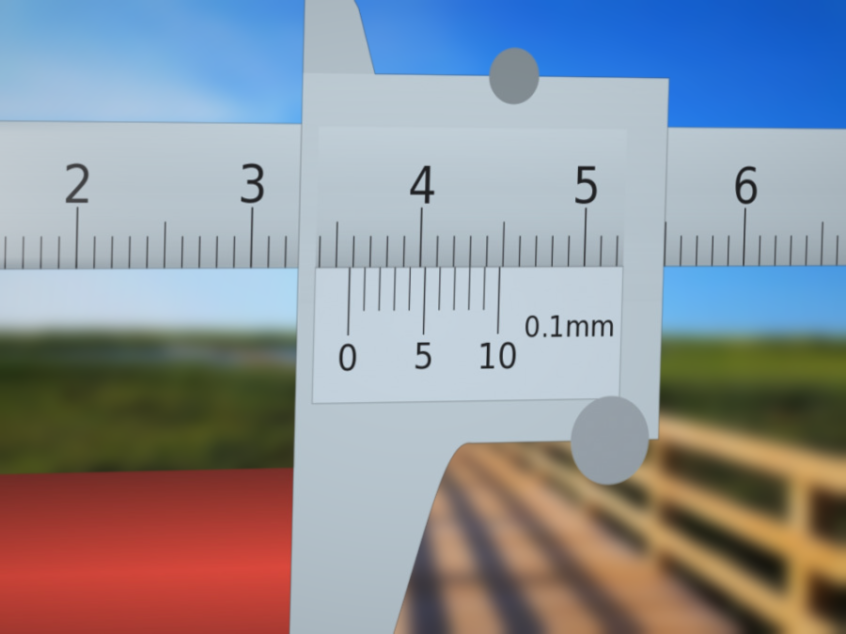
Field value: 35.8mm
